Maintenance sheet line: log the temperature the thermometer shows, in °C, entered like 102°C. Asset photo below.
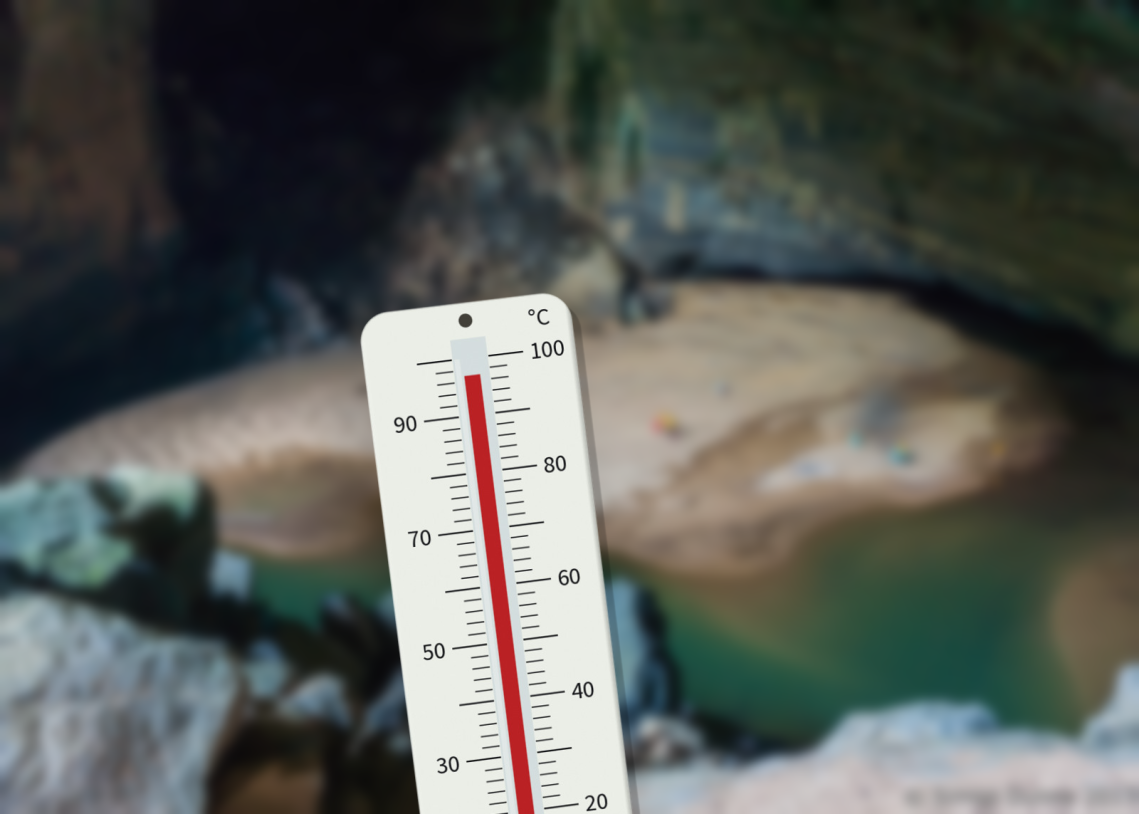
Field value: 97°C
